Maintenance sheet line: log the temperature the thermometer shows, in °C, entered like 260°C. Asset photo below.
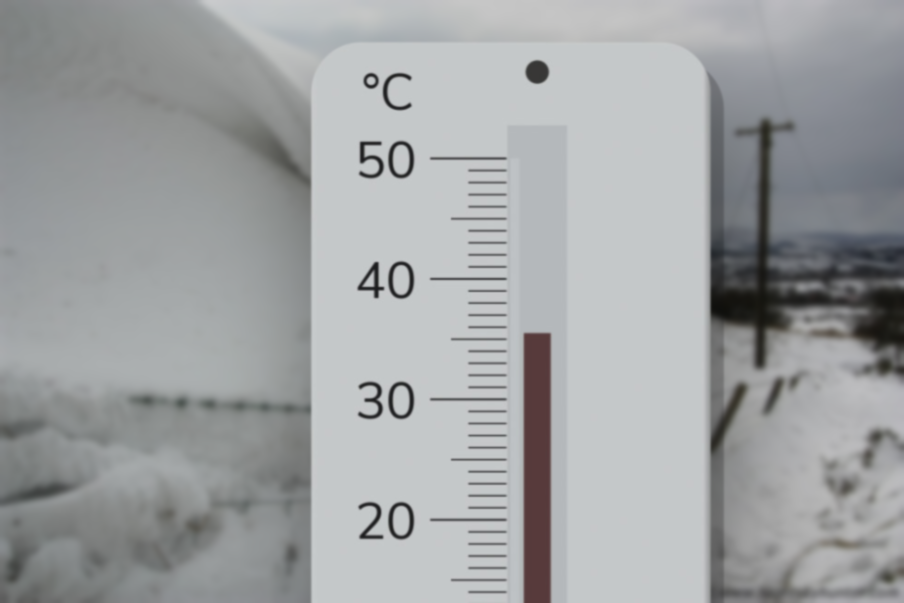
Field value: 35.5°C
